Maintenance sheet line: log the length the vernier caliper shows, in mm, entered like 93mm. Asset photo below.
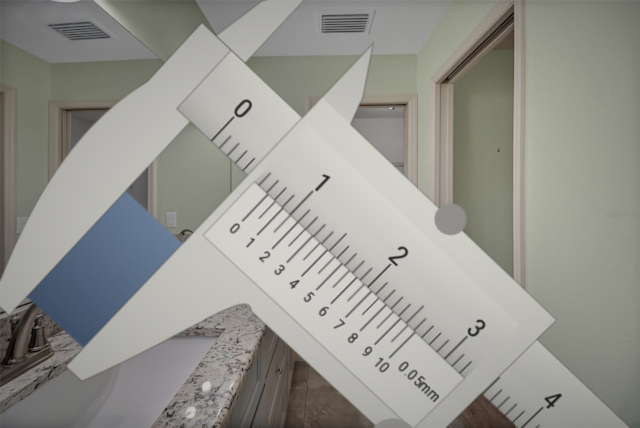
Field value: 7.2mm
